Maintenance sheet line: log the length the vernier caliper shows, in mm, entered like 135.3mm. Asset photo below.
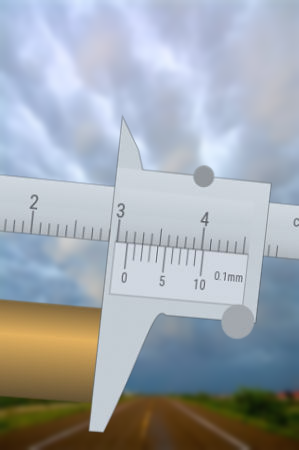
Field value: 31.2mm
